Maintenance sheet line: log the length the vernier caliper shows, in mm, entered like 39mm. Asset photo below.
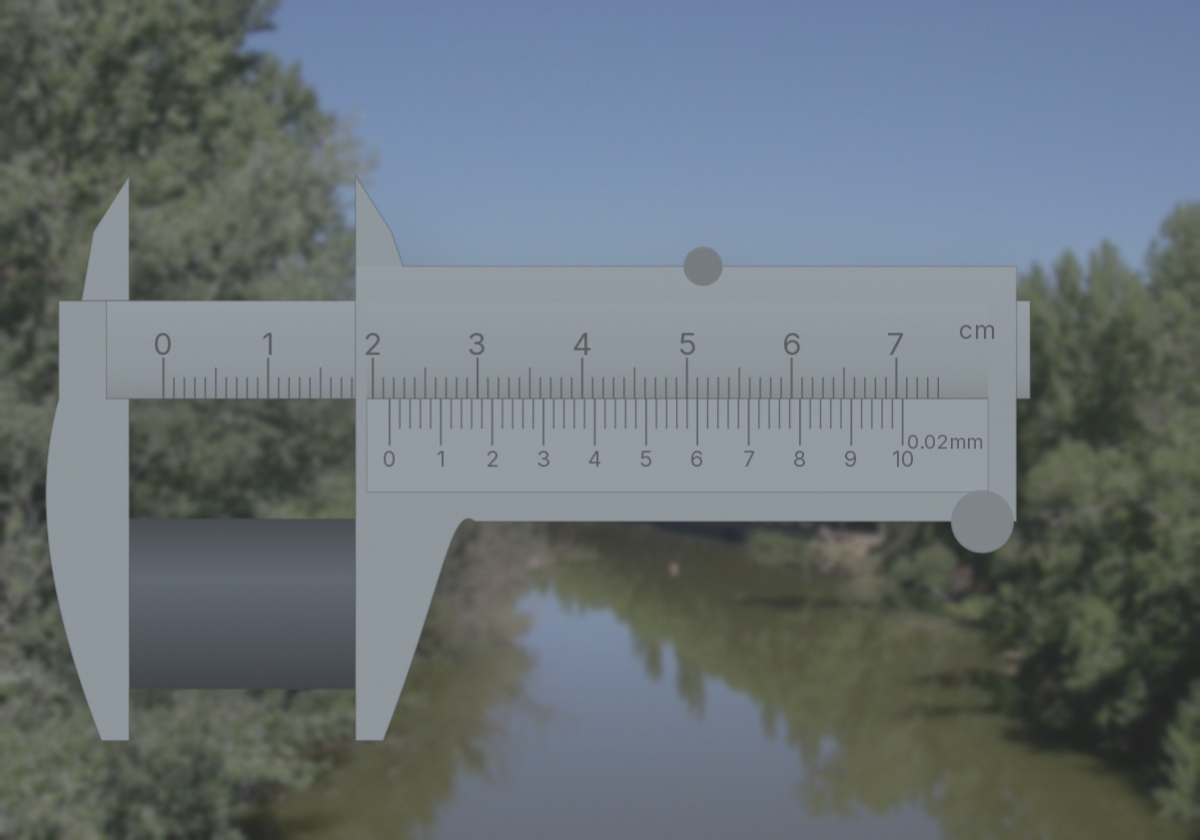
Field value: 21.6mm
